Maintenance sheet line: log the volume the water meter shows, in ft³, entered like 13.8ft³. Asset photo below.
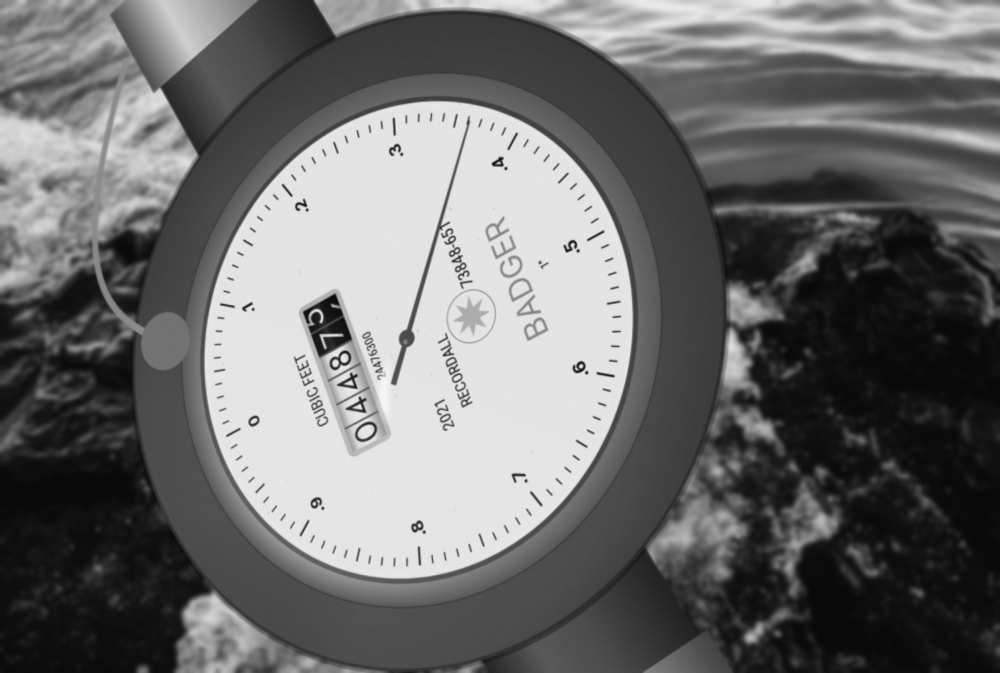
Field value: 44875.36ft³
